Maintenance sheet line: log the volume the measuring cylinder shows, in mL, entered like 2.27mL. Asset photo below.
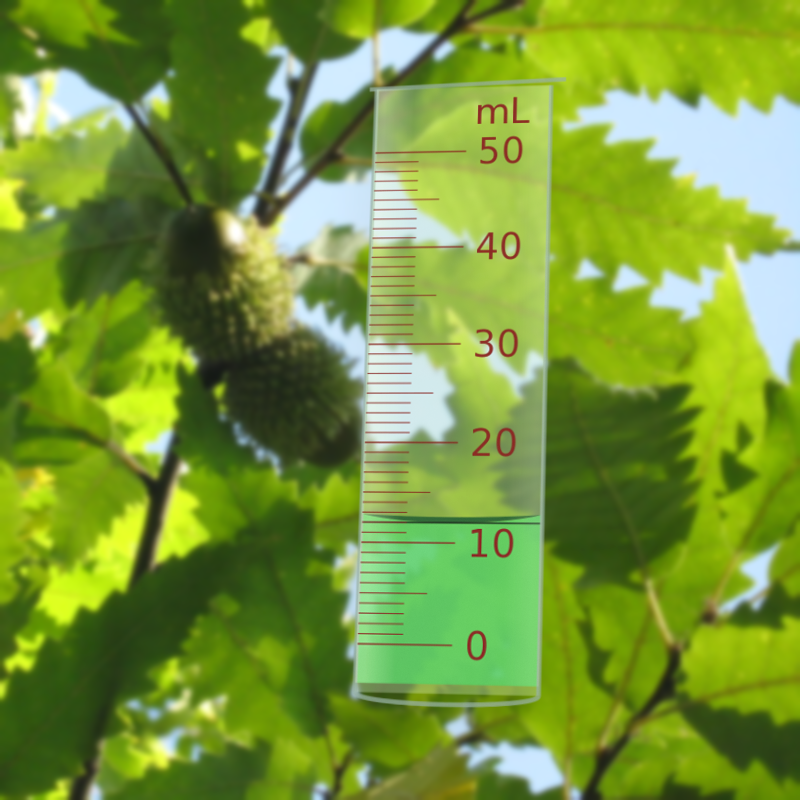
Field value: 12mL
